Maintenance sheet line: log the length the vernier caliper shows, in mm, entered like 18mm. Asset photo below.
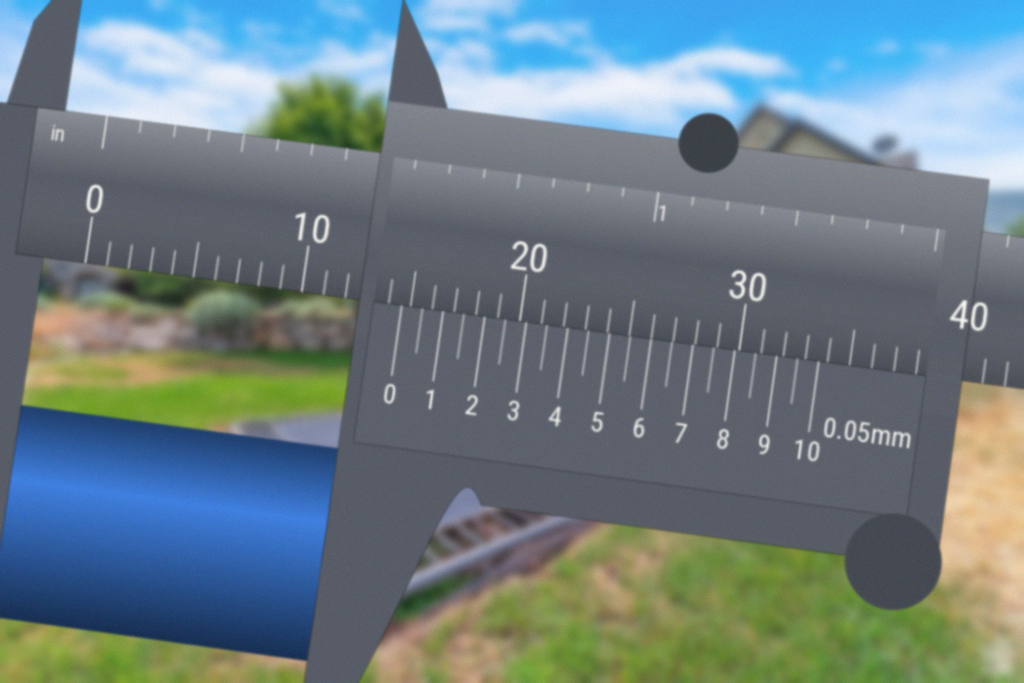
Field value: 14.6mm
